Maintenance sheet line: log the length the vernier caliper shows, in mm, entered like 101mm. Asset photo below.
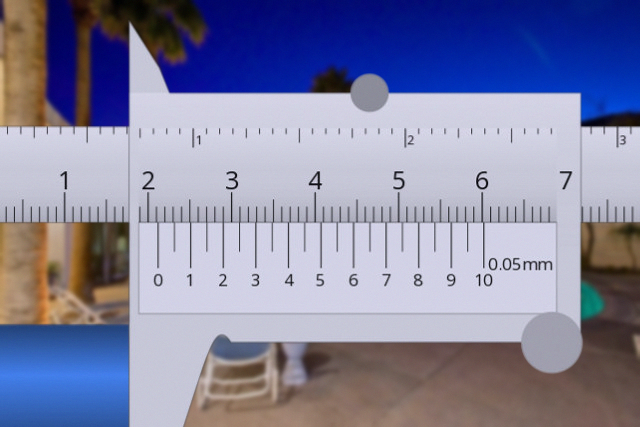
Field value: 21.2mm
